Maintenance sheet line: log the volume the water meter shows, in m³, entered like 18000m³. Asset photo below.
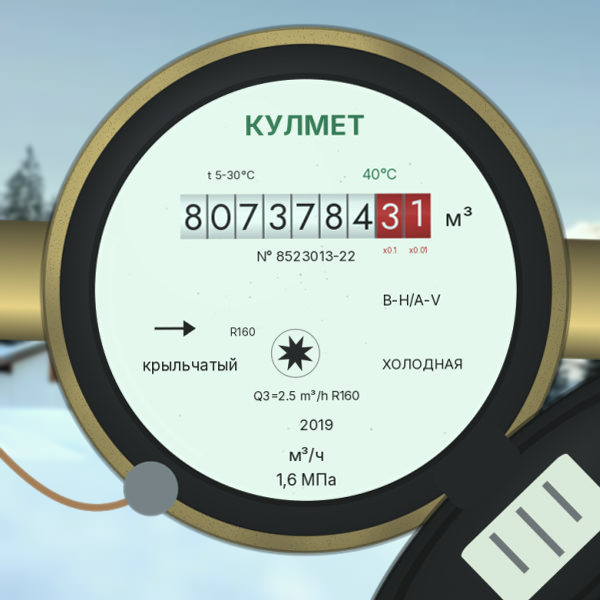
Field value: 8073784.31m³
